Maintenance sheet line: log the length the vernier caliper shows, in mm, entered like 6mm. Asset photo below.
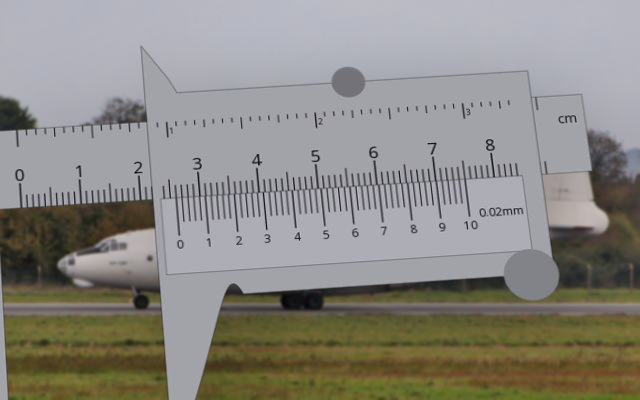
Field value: 26.0mm
